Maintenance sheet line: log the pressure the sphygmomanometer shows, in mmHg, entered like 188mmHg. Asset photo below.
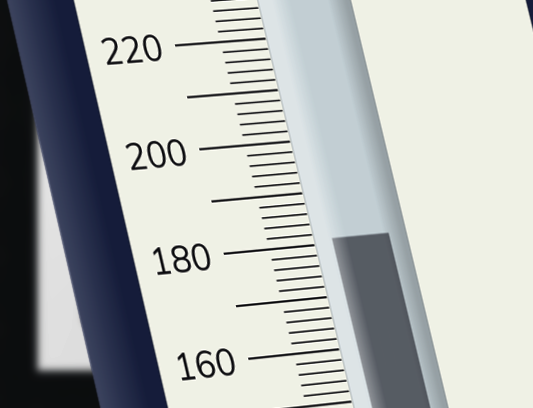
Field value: 181mmHg
